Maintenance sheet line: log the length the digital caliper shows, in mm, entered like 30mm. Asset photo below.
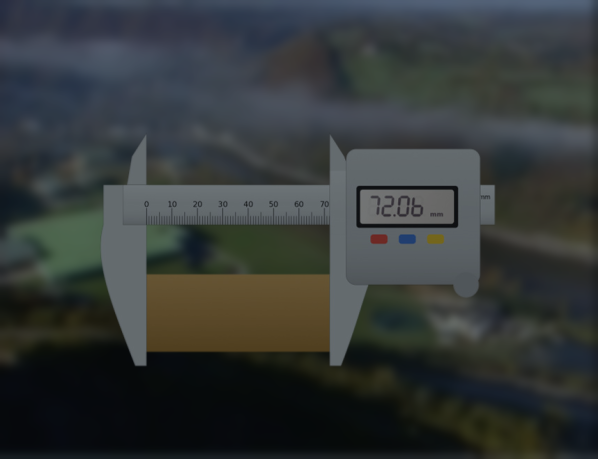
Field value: 72.06mm
